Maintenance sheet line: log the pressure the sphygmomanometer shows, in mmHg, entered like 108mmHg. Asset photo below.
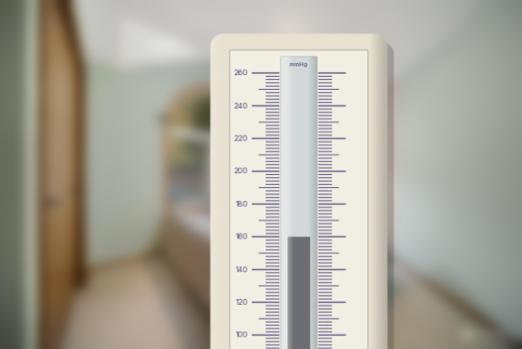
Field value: 160mmHg
